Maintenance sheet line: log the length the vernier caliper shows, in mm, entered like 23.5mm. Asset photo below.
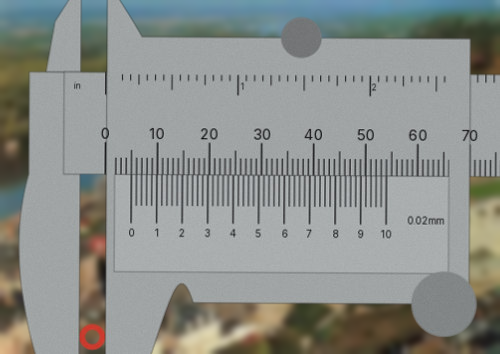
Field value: 5.0mm
